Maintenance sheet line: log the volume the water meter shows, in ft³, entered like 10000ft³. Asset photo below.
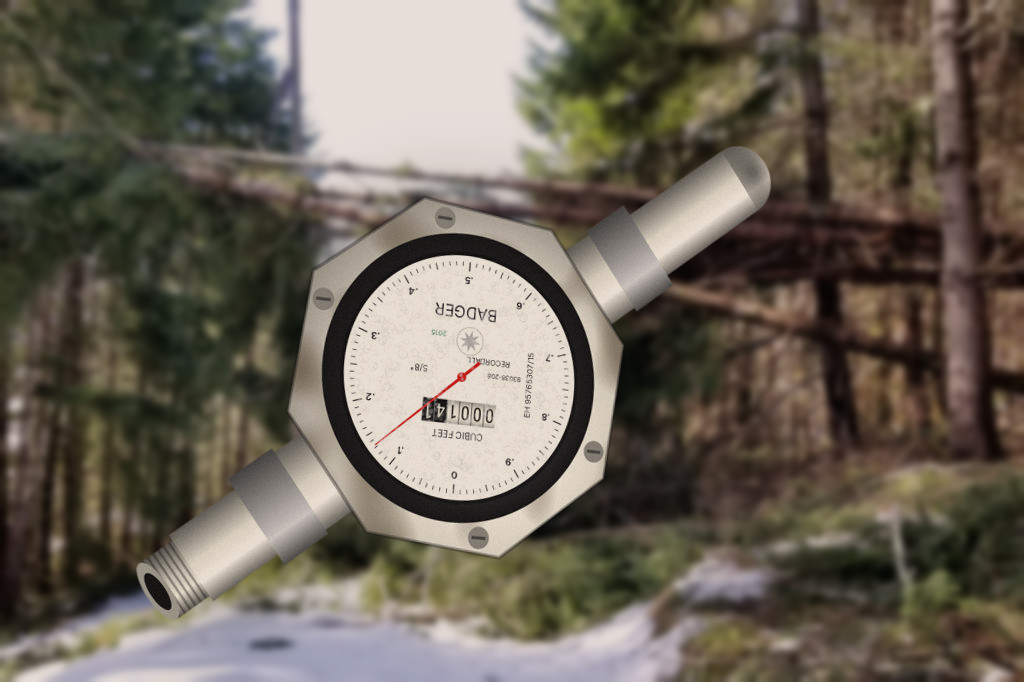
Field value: 141.13ft³
